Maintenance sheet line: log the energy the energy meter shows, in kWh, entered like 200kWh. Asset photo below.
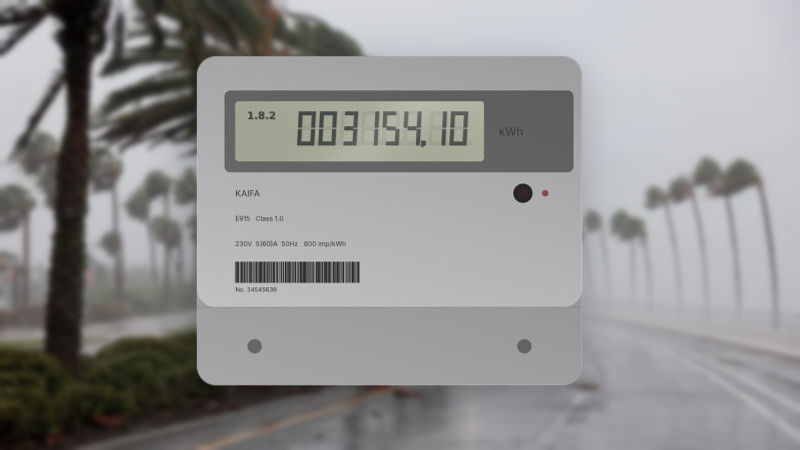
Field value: 3154.10kWh
